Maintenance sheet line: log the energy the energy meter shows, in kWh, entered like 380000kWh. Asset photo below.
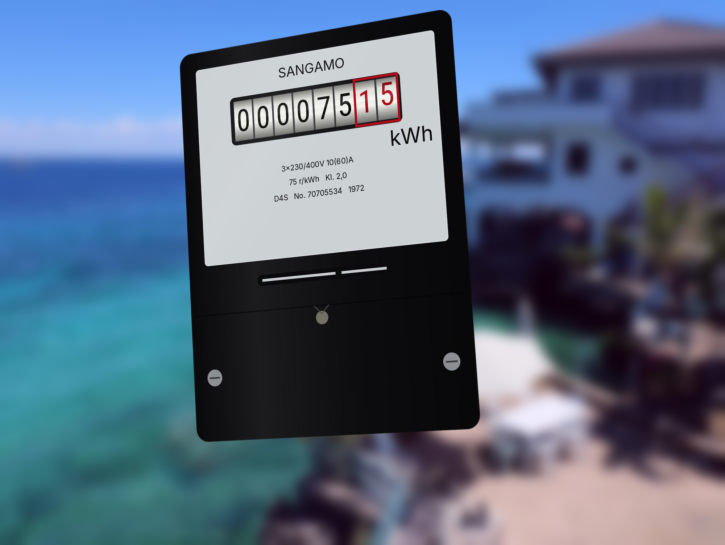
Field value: 75.15kWh
